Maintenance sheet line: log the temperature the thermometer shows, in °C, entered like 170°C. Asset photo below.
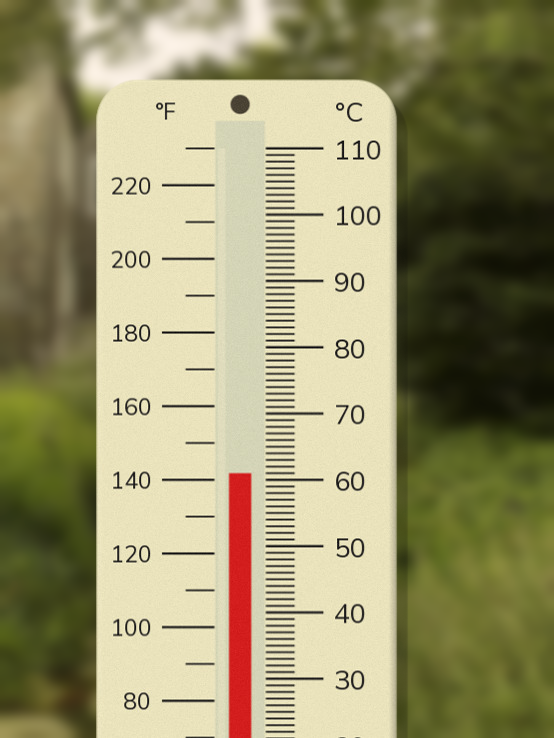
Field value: 61°C
